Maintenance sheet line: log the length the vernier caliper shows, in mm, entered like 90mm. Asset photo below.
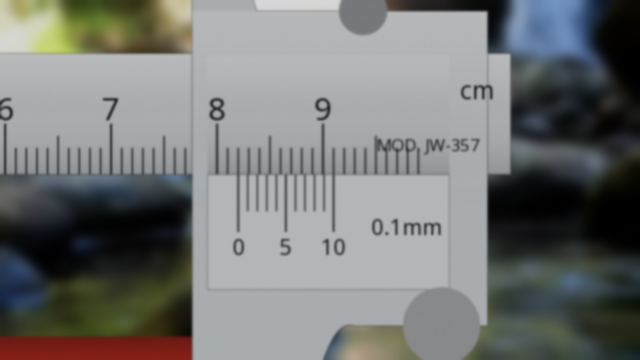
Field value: 82.0mm
